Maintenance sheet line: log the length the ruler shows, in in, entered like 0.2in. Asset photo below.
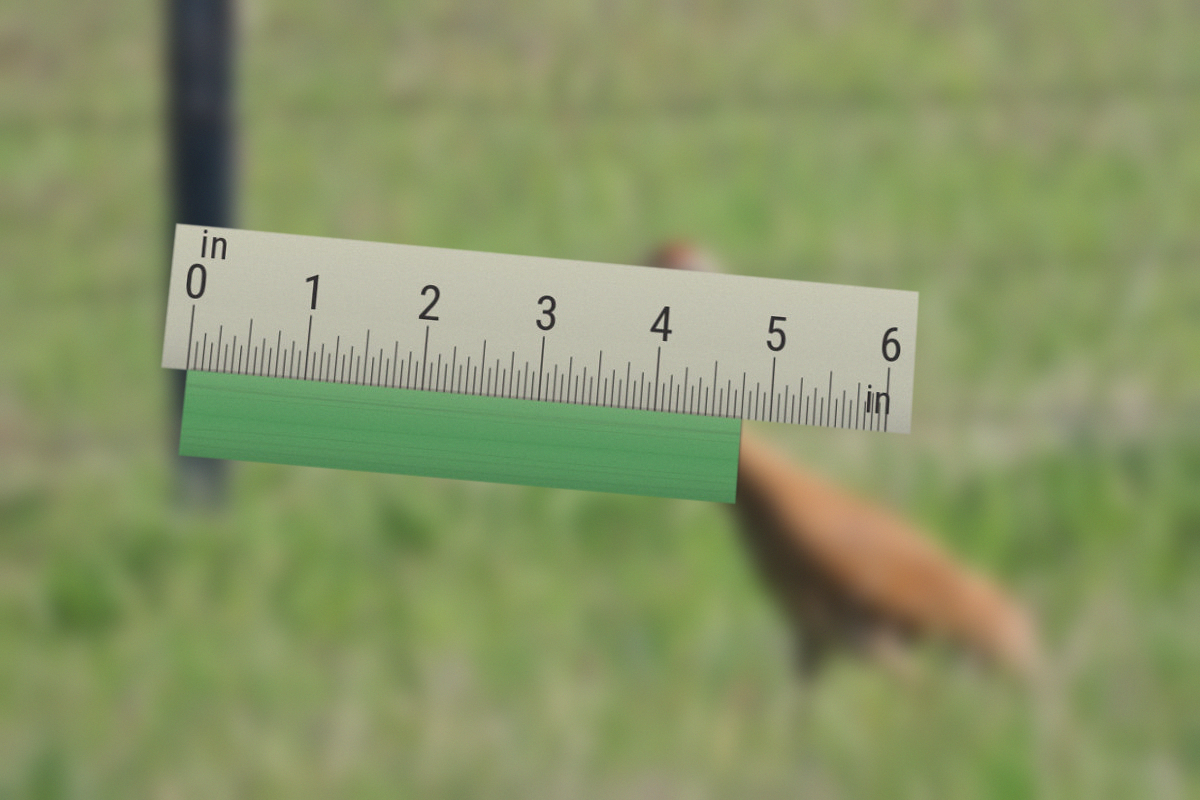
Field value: 4.75in
